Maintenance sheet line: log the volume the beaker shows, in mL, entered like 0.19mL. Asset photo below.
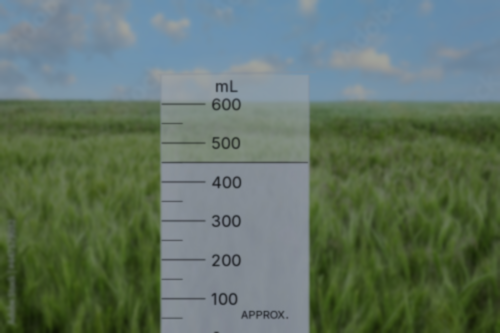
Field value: 450mL
